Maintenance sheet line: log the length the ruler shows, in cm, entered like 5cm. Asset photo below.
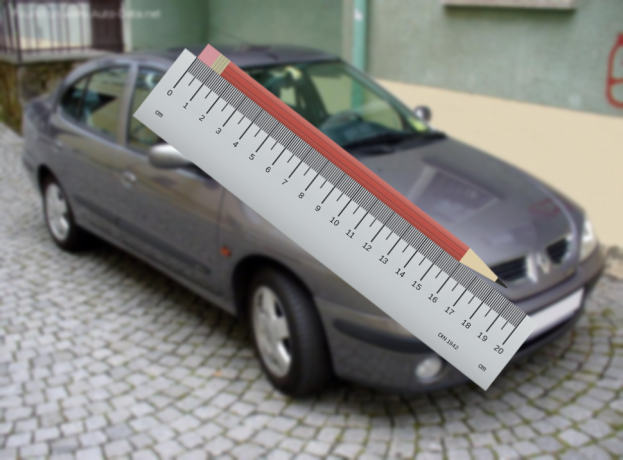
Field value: 18.5cm
